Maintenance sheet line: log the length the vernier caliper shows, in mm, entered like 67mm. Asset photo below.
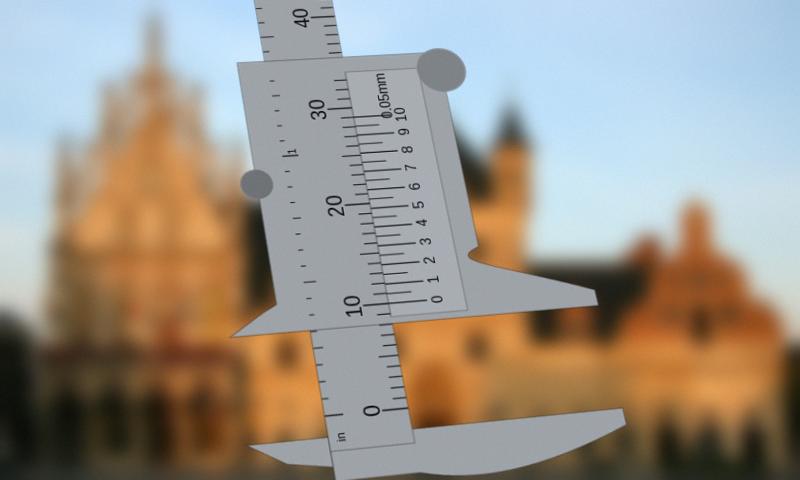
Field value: 10.0mm
